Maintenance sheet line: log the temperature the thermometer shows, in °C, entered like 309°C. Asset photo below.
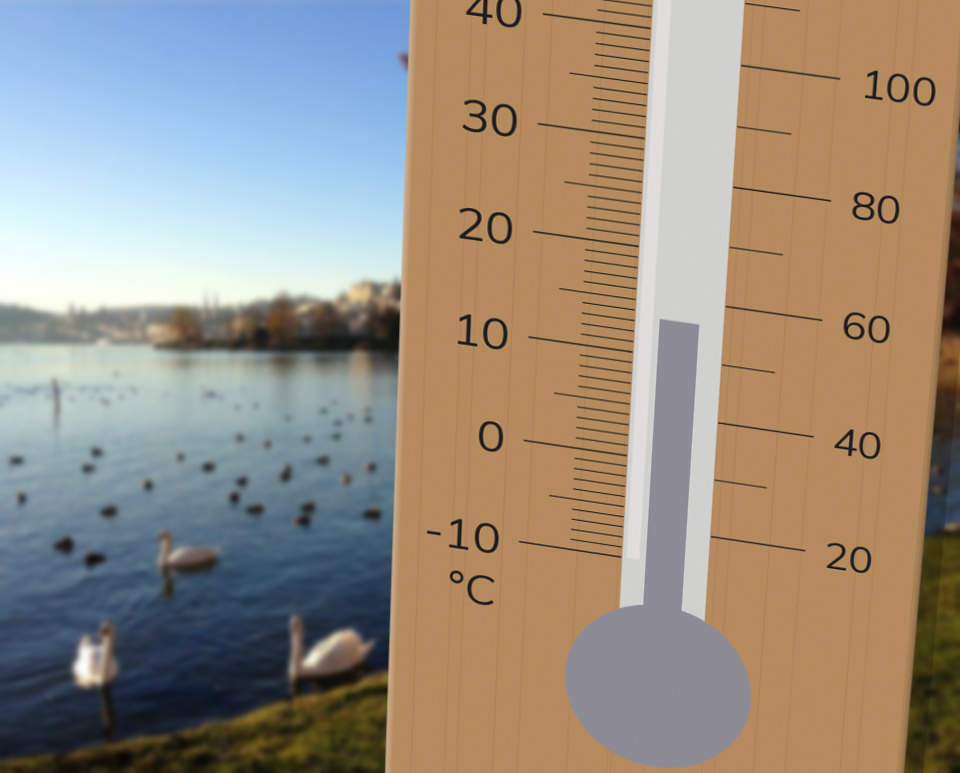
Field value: 13.5°C
